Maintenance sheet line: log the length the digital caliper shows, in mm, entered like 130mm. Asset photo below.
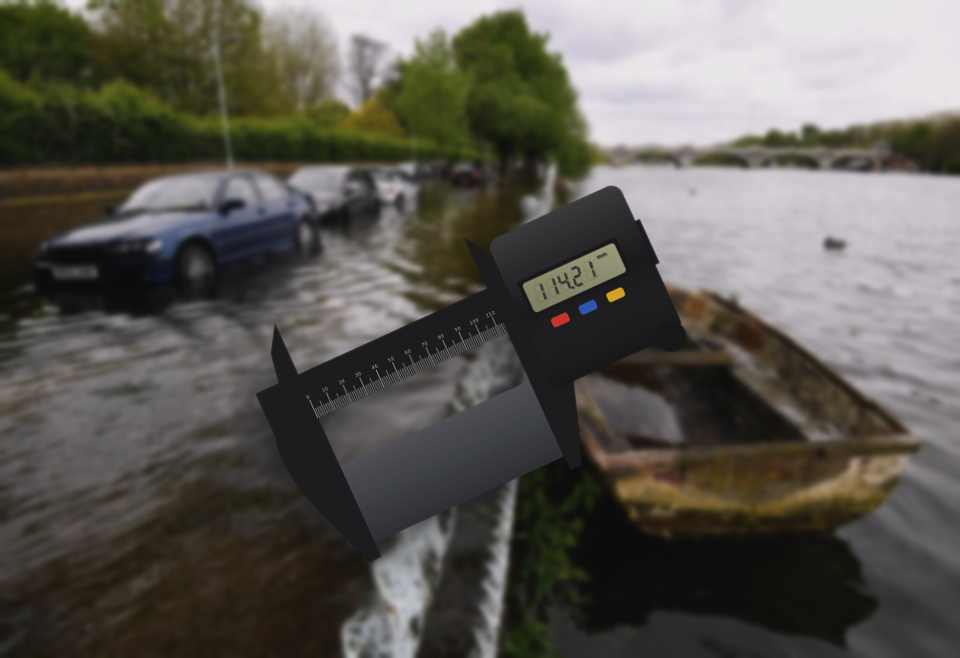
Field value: 114.21mm
